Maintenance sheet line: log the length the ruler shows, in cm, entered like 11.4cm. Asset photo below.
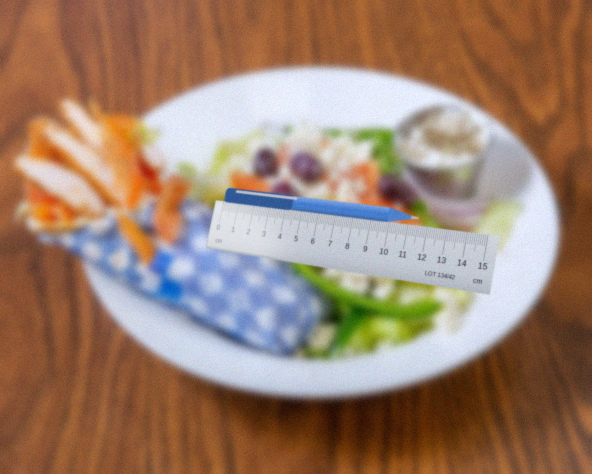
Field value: 11.5cm
